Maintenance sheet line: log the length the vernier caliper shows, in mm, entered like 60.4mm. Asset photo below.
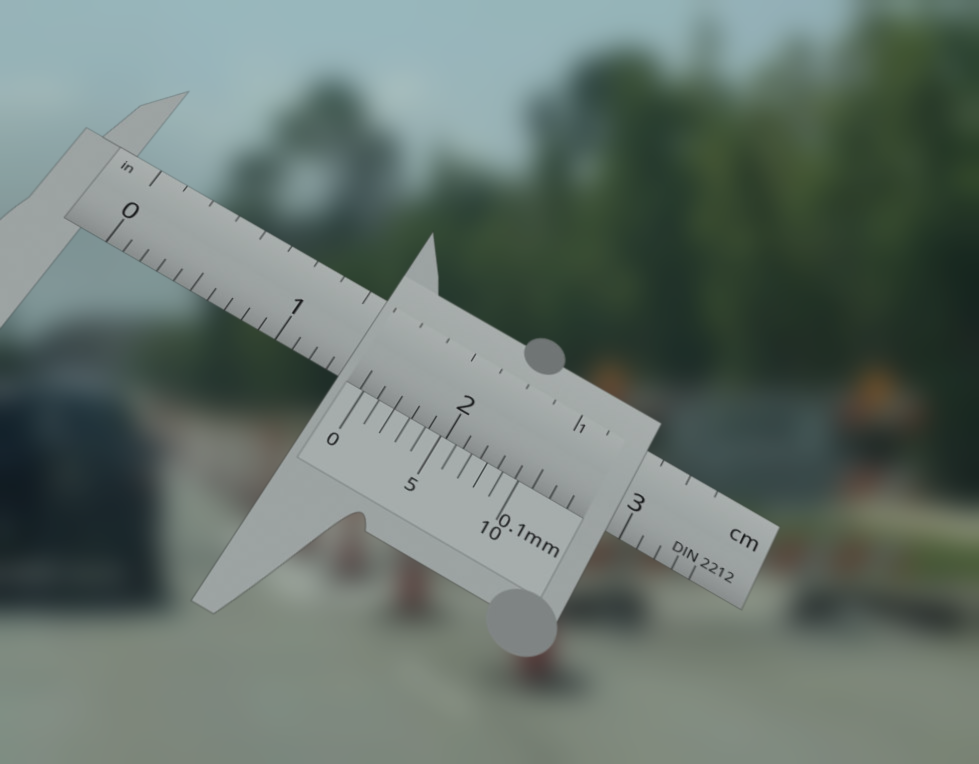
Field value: 15.2mm
